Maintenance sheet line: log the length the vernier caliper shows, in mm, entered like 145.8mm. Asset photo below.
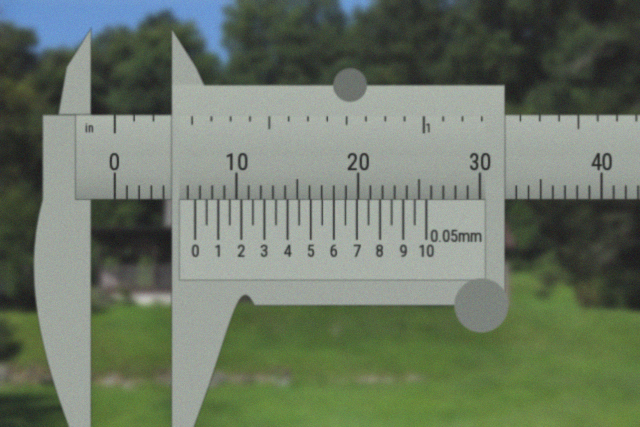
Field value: 6.6mm
